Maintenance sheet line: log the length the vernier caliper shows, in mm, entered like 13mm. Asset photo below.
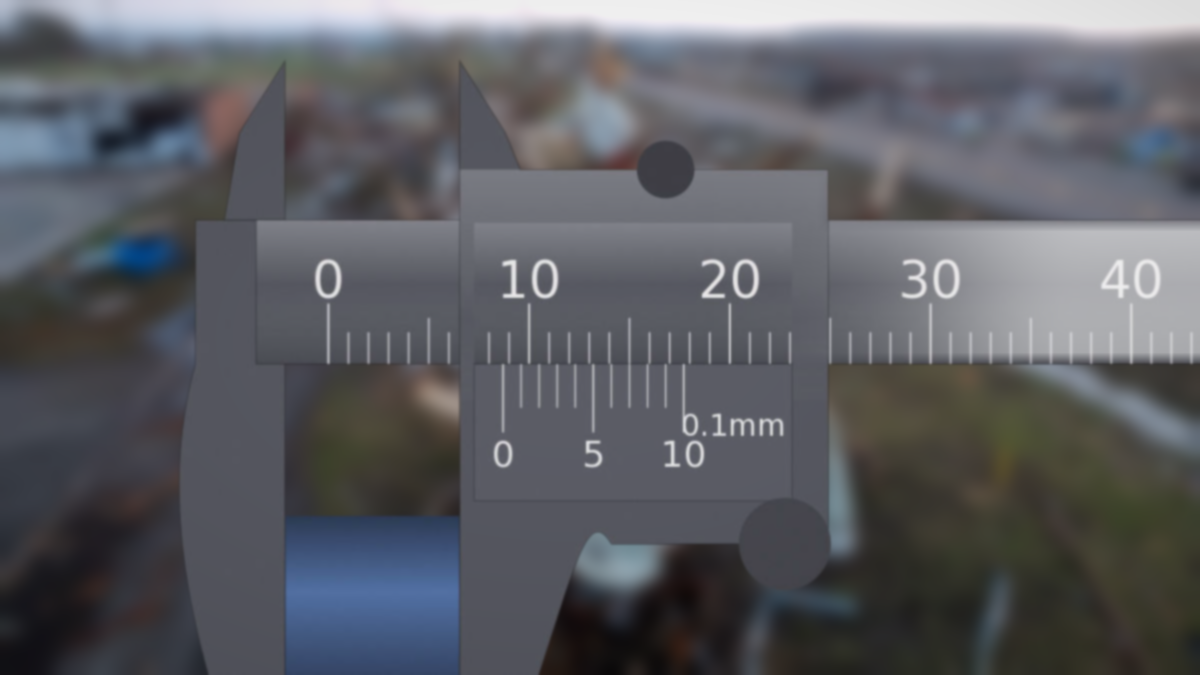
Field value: 8.7mm
